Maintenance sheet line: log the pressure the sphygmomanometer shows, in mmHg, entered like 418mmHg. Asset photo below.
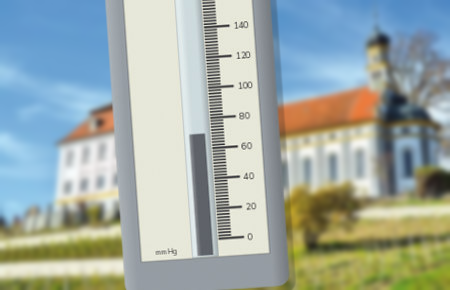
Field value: 70mmHg
